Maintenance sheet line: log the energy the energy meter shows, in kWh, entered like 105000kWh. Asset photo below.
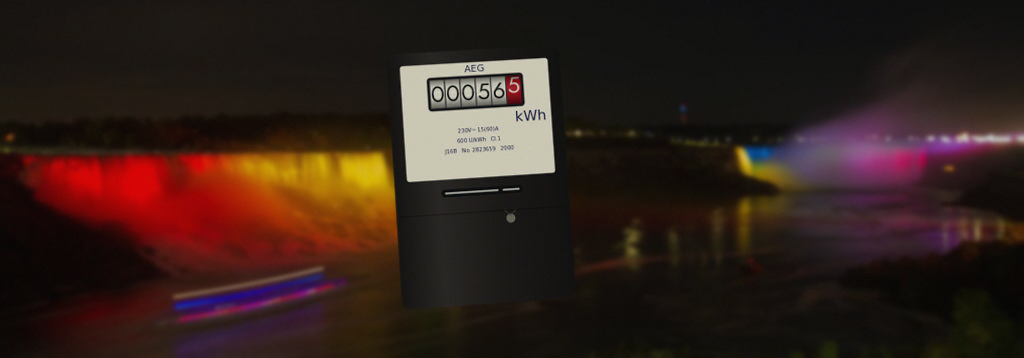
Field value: 56.5kWh
